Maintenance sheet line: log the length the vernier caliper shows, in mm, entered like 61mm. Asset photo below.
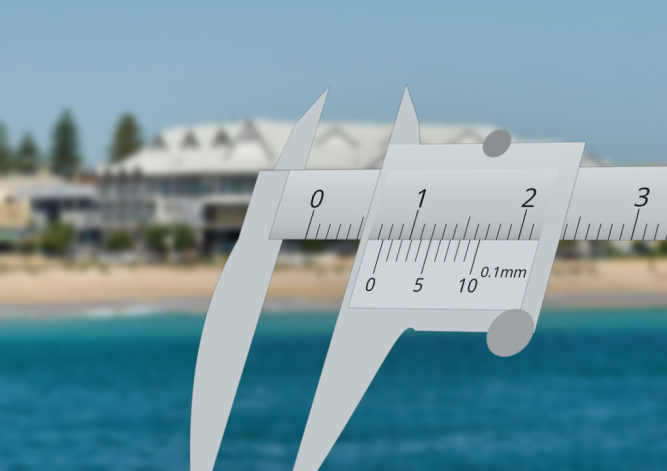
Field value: 7.5mm
